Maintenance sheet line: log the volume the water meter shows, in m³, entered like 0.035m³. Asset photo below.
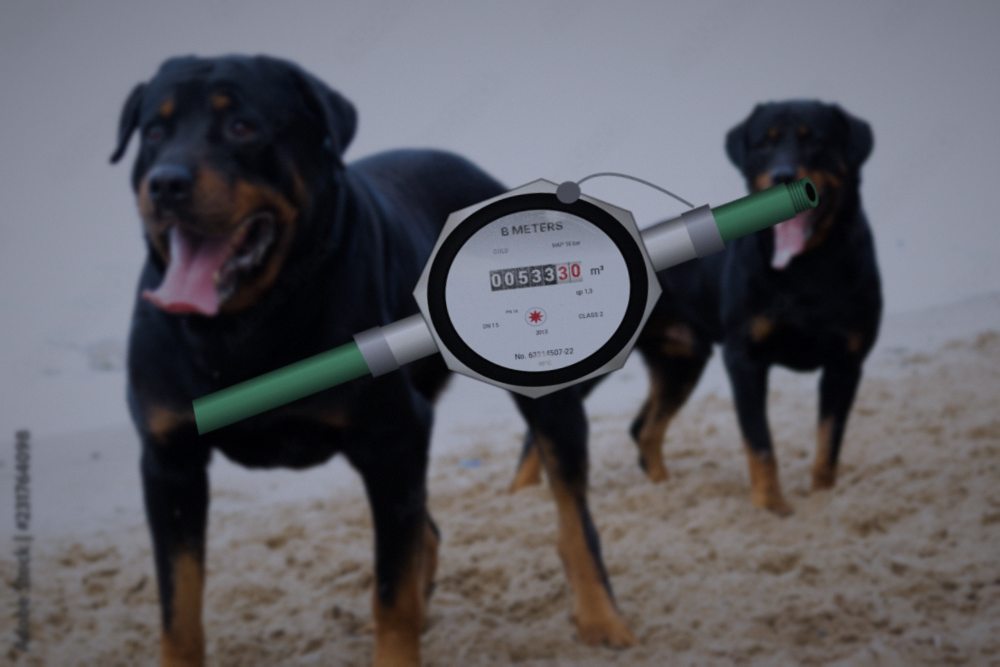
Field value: 533.30m³
